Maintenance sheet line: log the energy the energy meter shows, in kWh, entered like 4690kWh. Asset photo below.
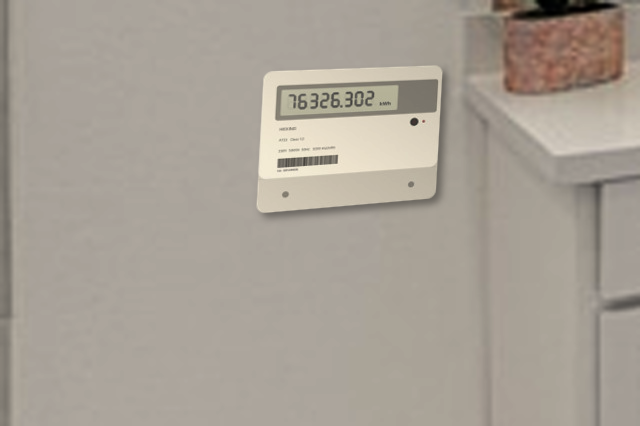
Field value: 76326.302kWh
